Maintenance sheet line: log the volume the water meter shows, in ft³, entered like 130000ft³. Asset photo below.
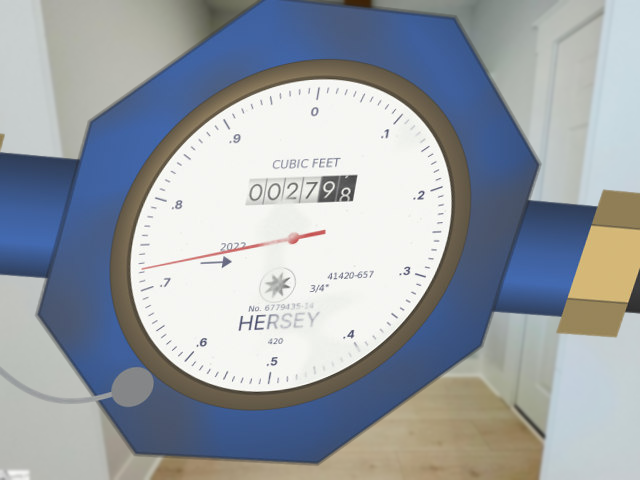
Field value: 2797.72ft³
